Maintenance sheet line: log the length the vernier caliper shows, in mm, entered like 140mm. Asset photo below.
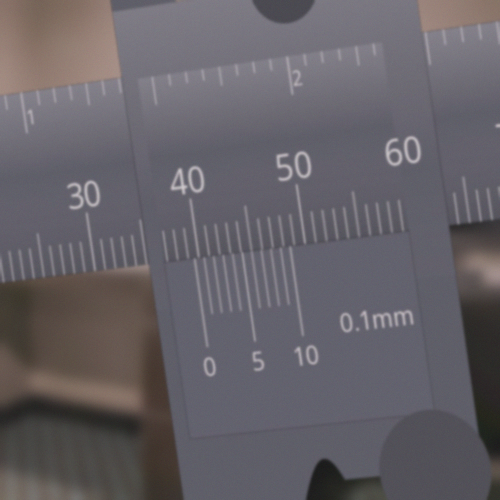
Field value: 39.6mm
